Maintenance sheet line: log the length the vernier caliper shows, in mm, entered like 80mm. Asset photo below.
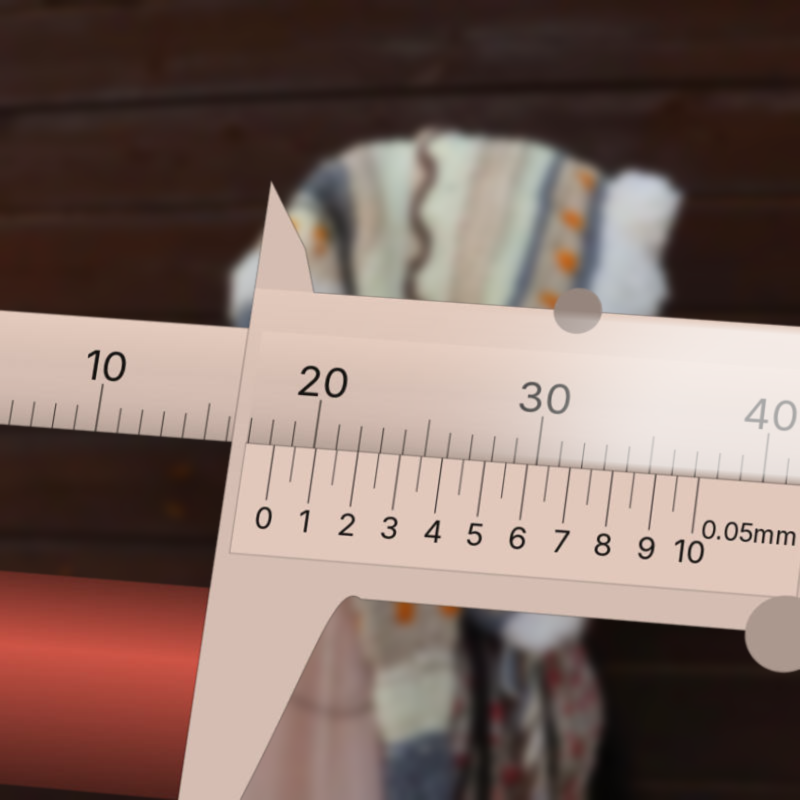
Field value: 18.2mm
